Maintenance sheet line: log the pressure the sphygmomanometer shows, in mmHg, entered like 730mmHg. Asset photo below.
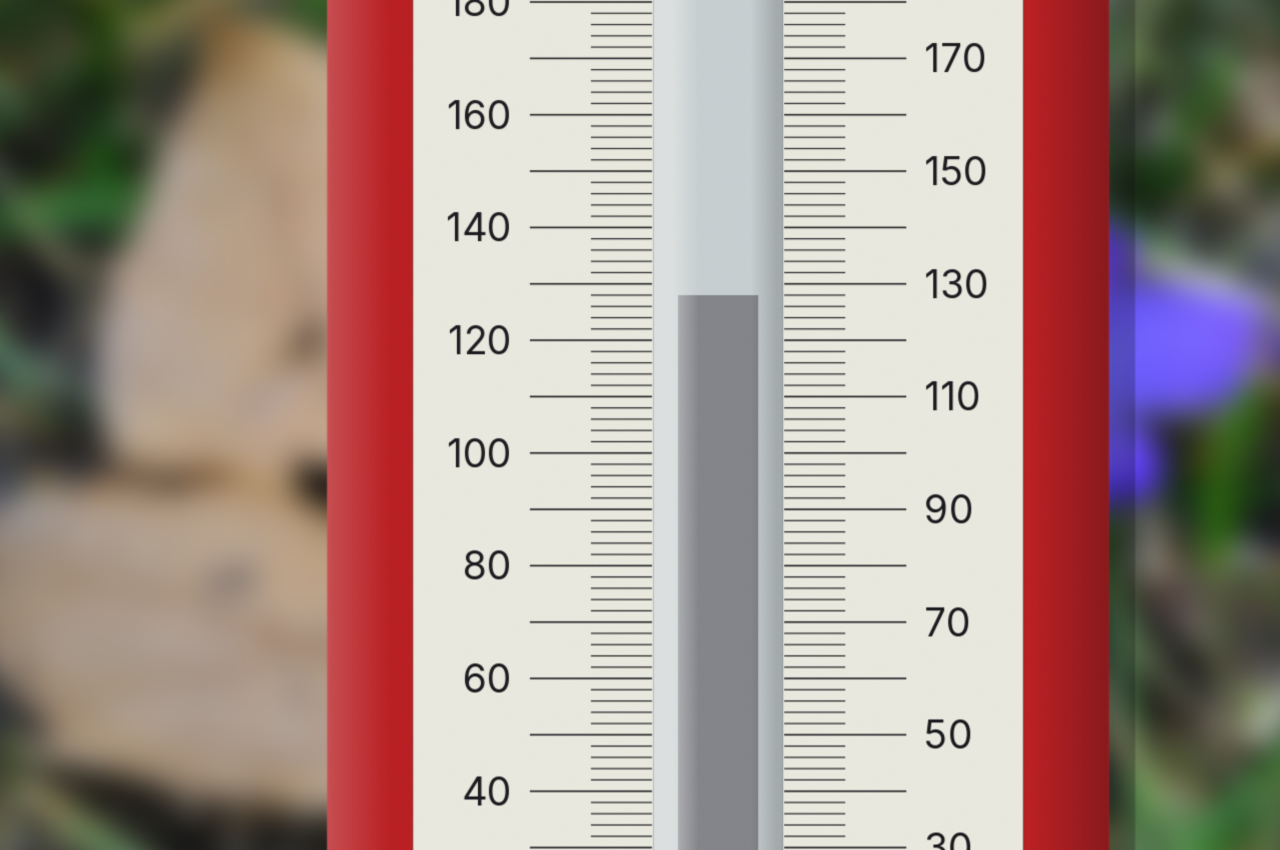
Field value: 128mmHg
